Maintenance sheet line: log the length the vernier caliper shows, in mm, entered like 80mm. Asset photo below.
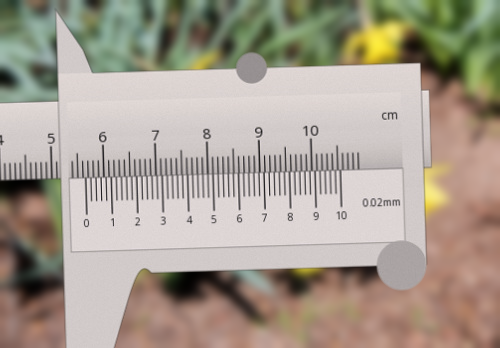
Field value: 56.5mm
